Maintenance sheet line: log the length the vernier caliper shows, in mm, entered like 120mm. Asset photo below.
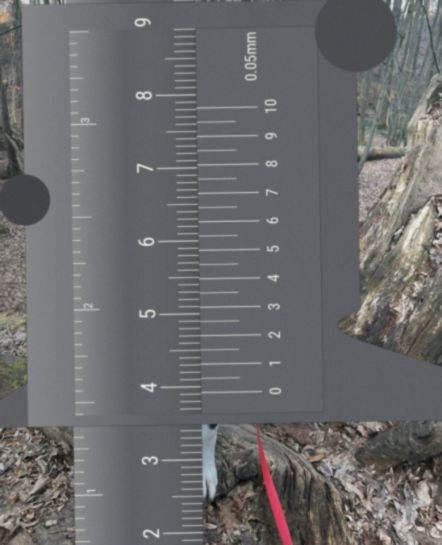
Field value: 39.2mm
